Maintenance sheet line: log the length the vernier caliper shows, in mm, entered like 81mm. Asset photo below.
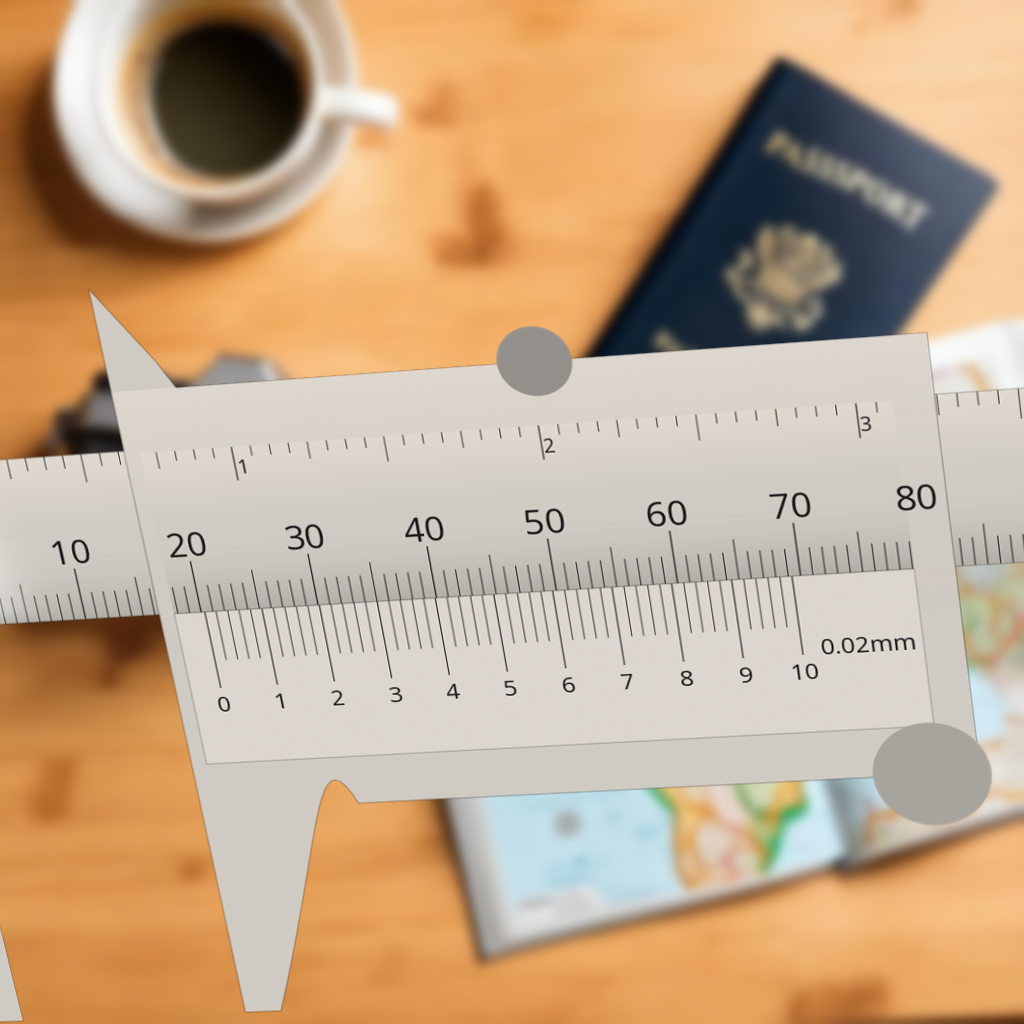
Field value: 20.3mm
